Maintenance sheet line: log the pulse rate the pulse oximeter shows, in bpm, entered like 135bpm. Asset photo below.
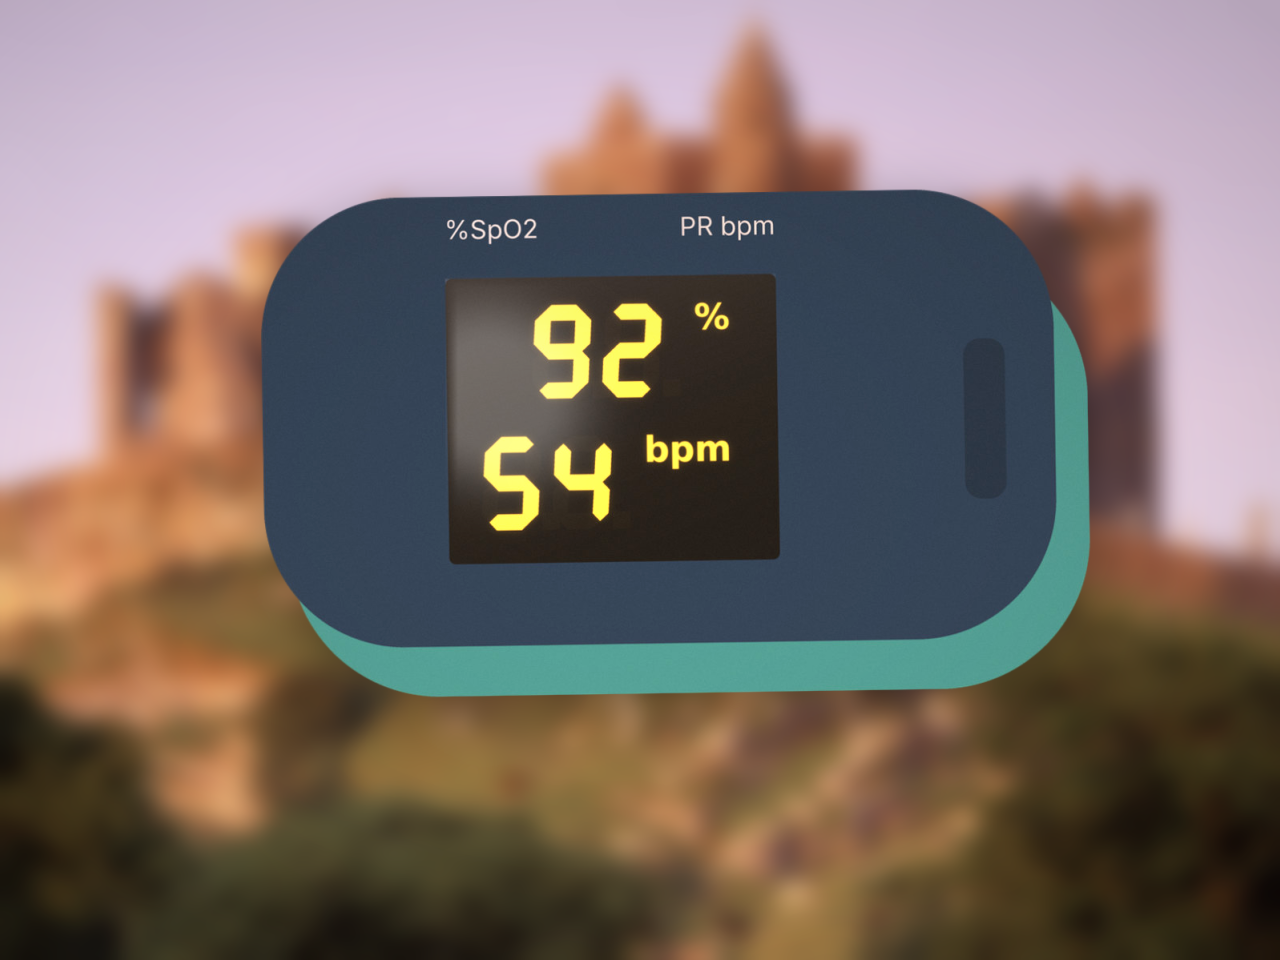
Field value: 54bpm
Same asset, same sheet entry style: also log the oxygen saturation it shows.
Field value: 92%
